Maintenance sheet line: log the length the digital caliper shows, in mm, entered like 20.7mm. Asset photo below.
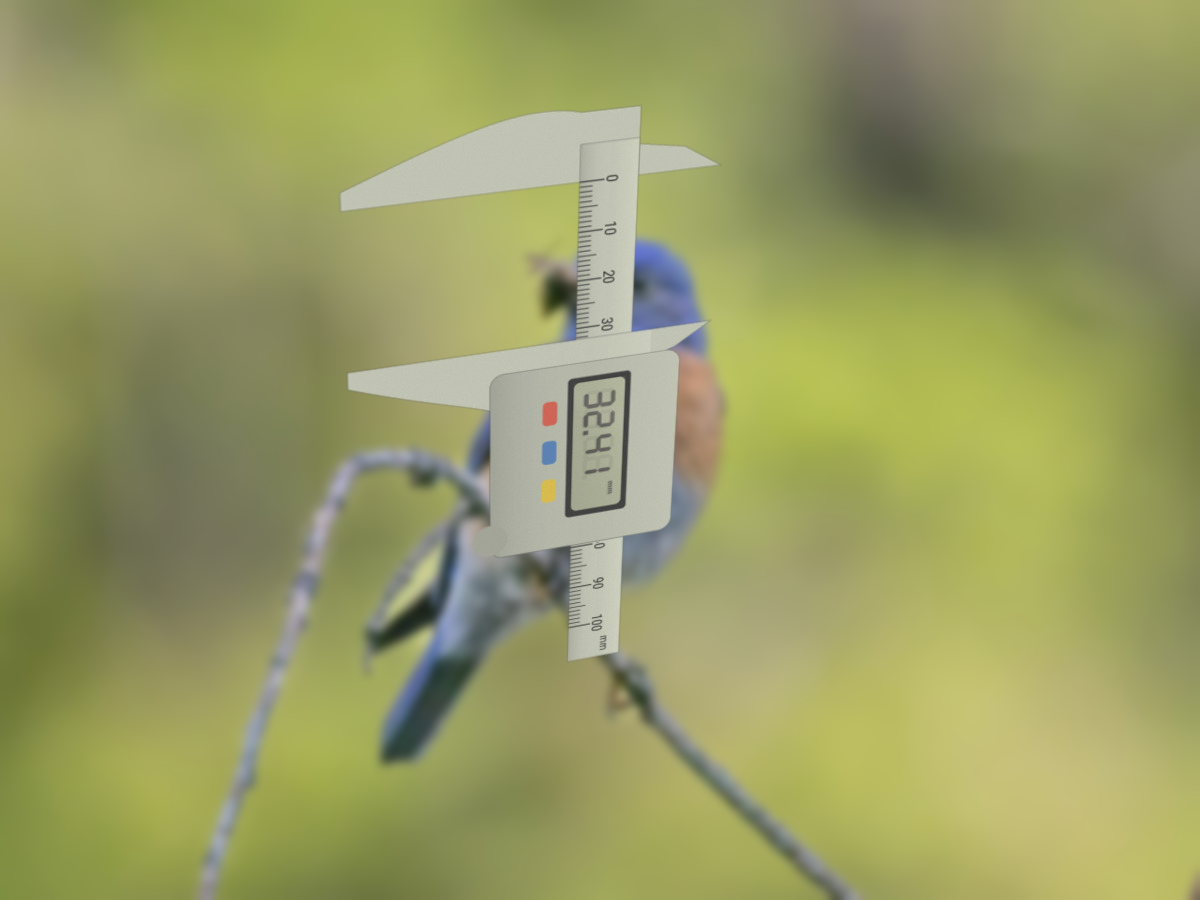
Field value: 32.41mm
